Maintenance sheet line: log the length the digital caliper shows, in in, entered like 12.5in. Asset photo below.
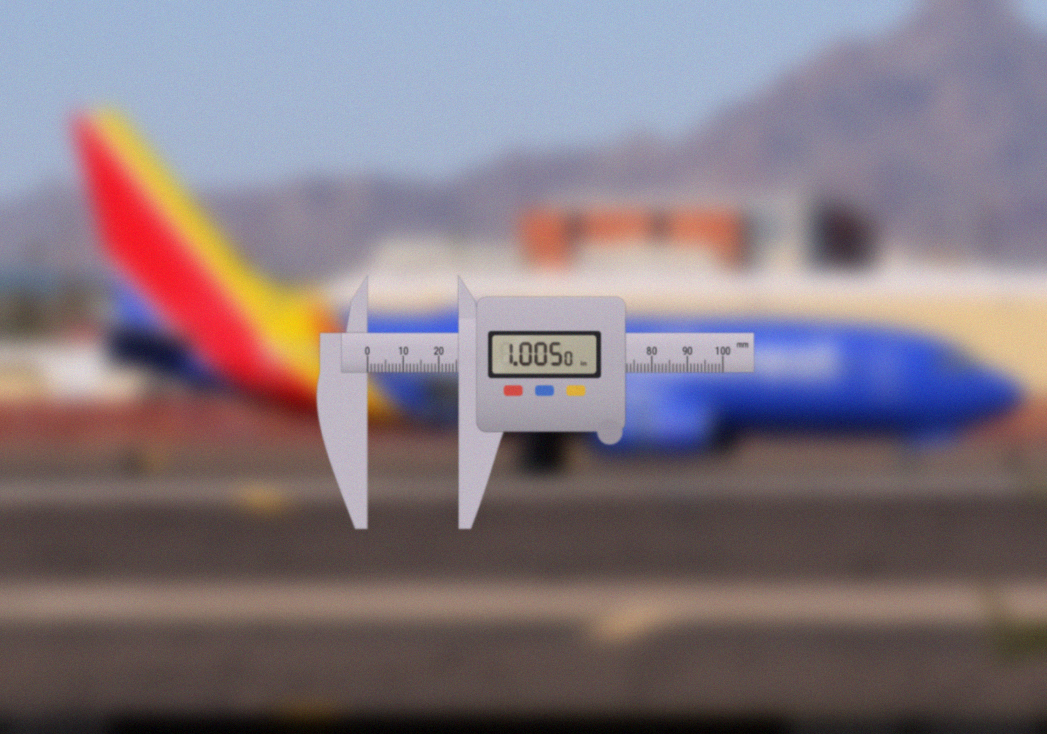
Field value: 1.0050in
